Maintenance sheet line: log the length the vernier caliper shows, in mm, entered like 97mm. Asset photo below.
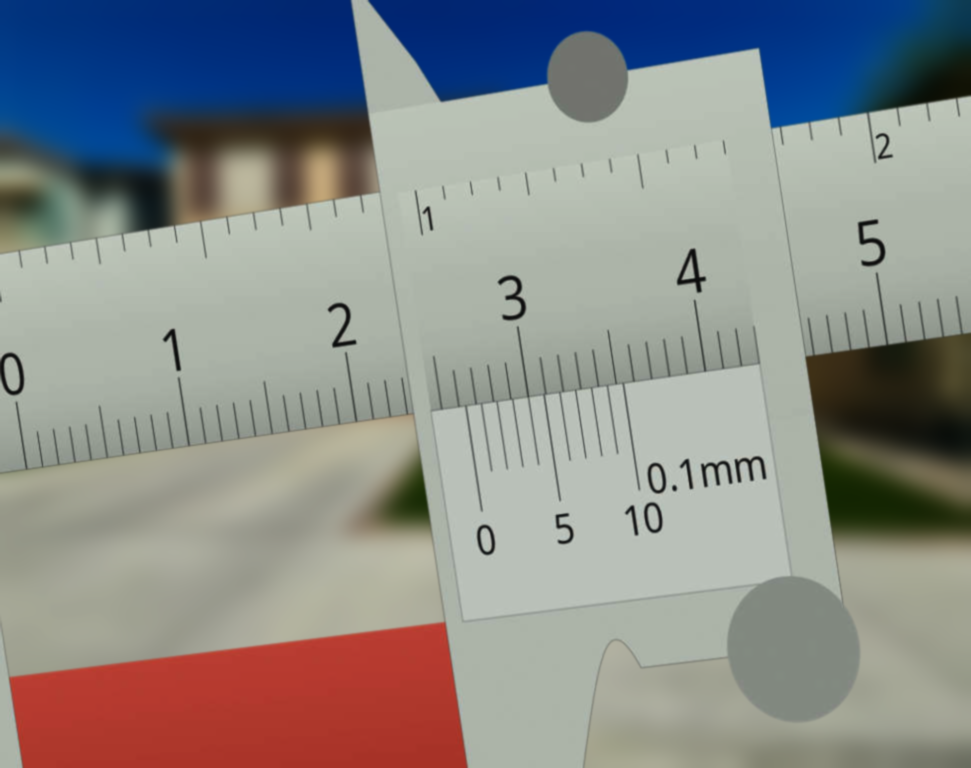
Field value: 26.4mm
